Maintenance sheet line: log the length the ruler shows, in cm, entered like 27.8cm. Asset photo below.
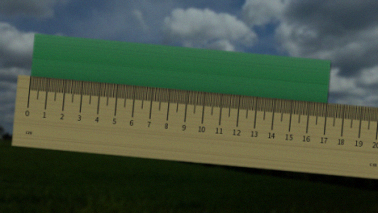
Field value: 17cm
